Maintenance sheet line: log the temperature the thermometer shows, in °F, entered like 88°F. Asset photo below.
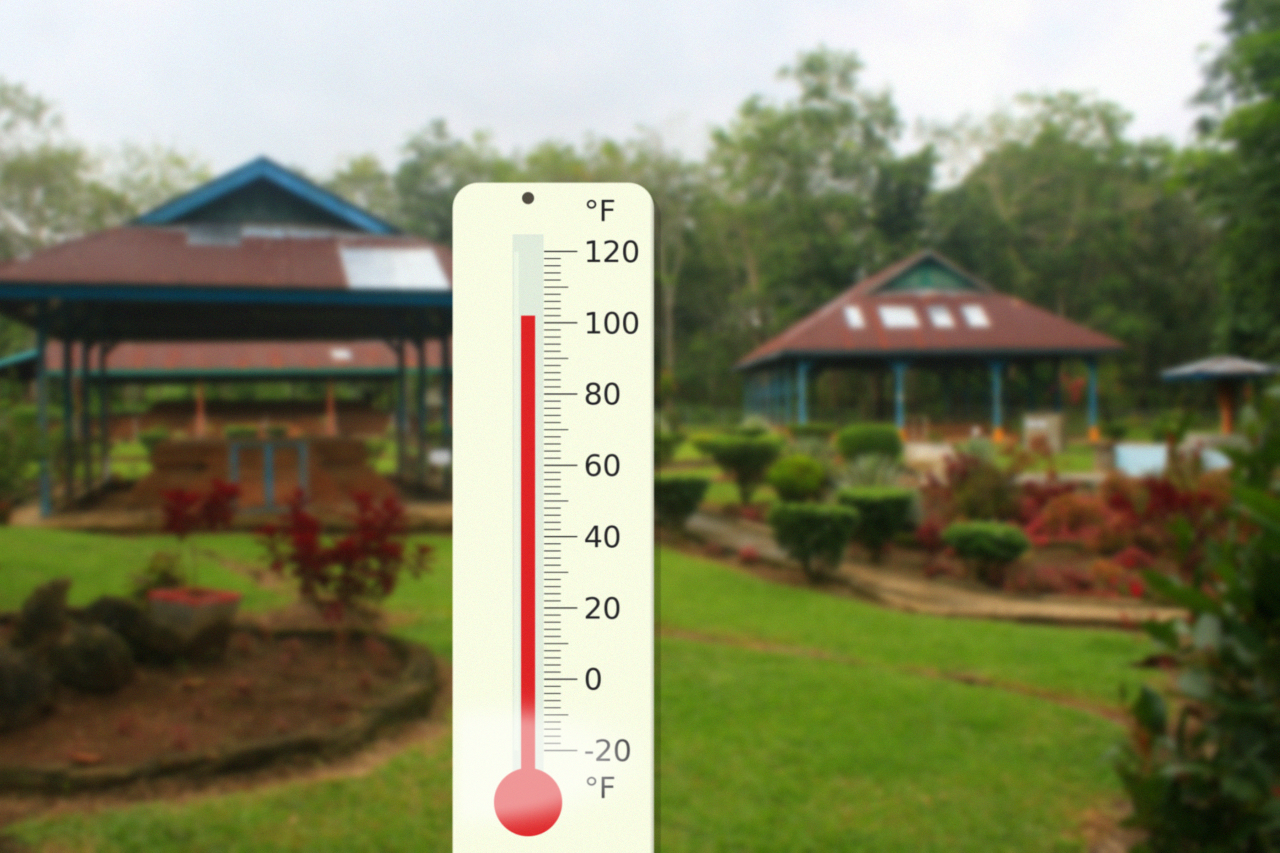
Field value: 102°F
